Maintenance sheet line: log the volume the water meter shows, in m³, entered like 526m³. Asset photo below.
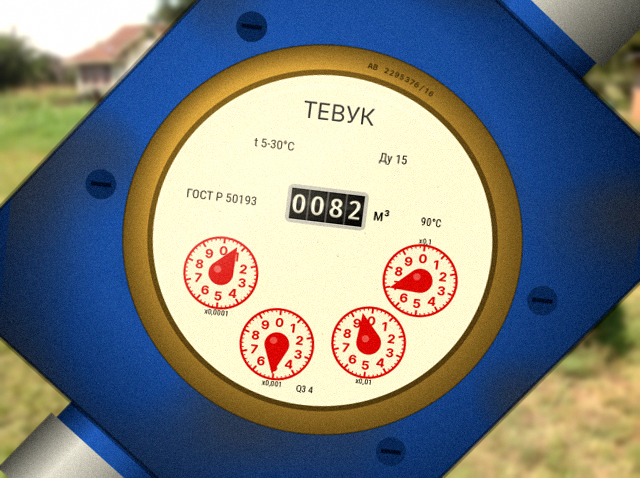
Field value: 82.6950m³
